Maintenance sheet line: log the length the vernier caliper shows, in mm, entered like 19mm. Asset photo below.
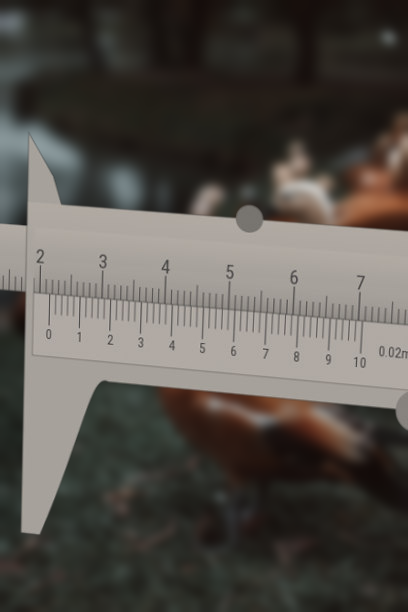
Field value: 21.6mm
